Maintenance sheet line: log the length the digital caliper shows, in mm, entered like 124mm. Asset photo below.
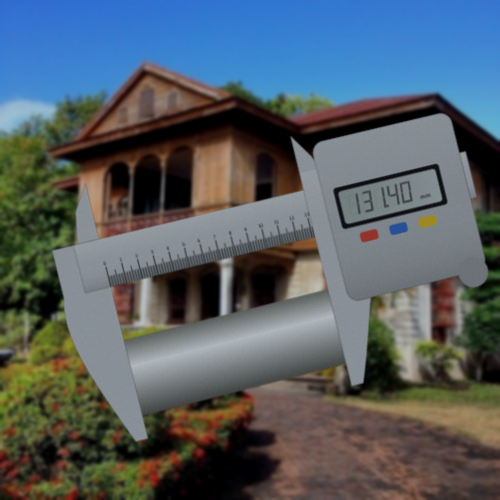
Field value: 131.40mm
